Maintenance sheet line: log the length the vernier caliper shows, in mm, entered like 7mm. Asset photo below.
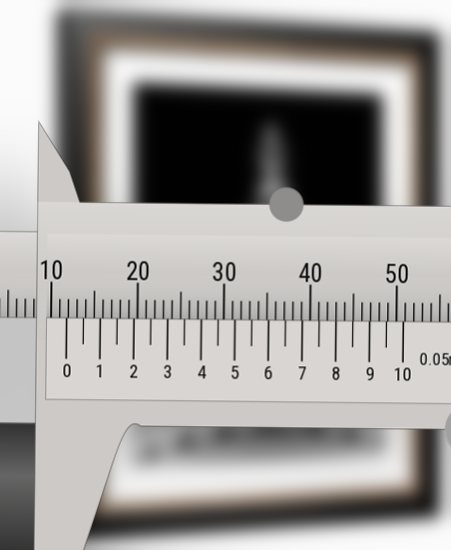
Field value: 11.8mm
